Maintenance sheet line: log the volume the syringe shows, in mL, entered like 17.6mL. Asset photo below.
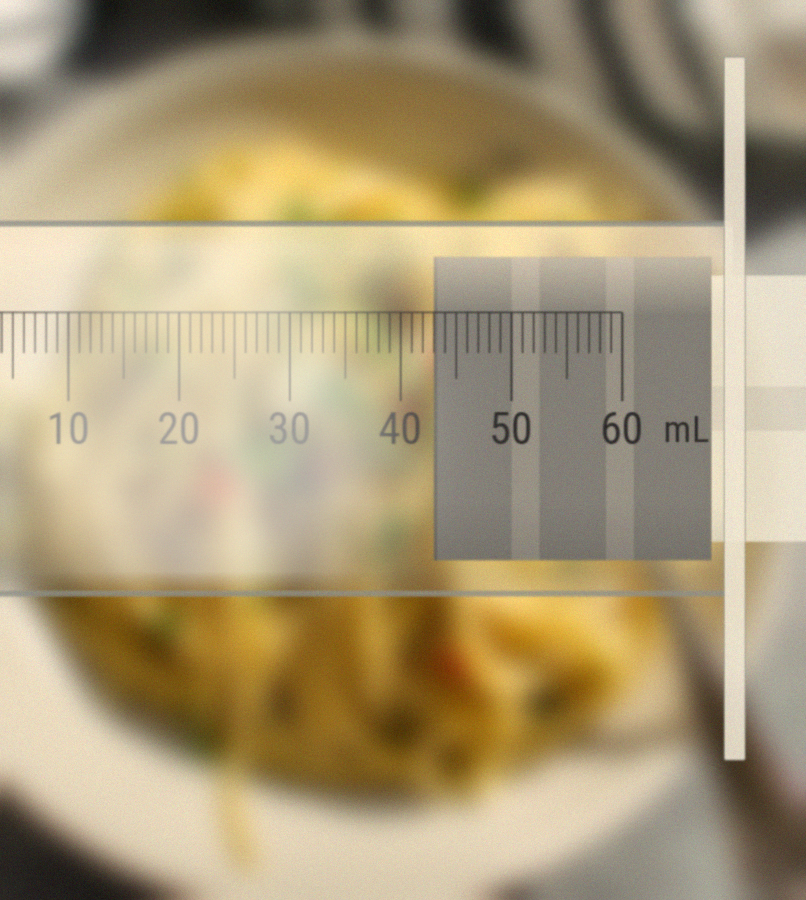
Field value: 43mL
